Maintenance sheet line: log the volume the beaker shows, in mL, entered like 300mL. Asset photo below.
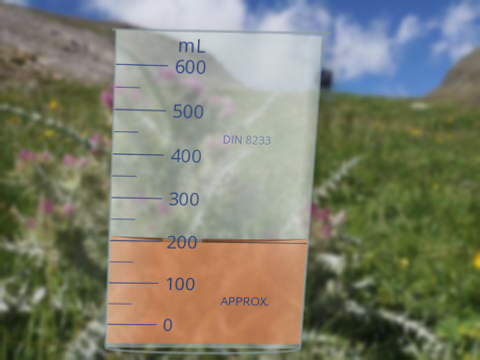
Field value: 200mL
